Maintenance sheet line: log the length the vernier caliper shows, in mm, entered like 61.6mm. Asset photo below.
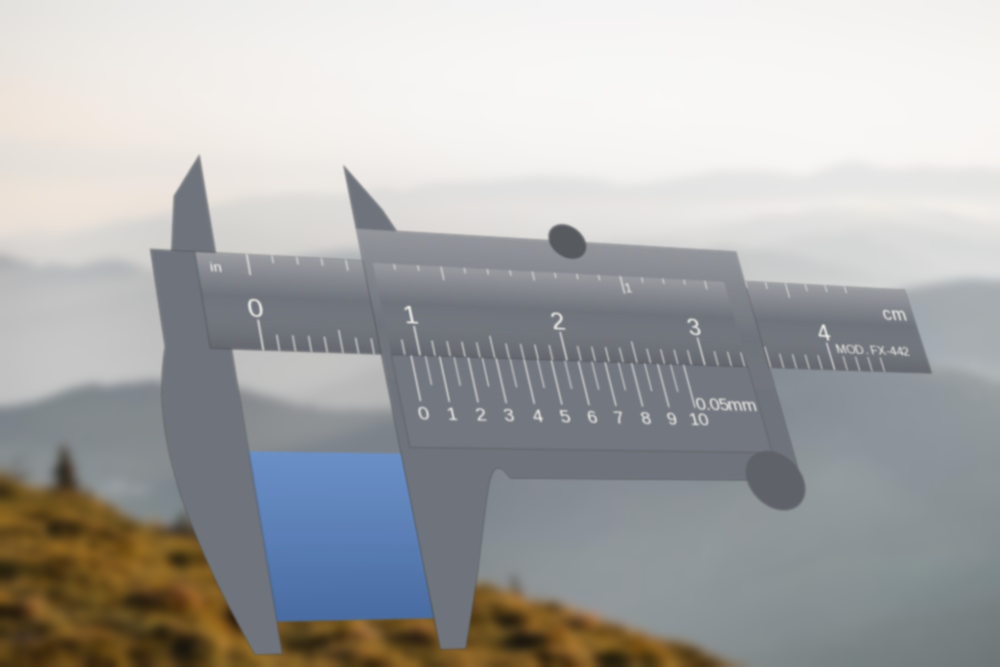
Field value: 9.4mm
